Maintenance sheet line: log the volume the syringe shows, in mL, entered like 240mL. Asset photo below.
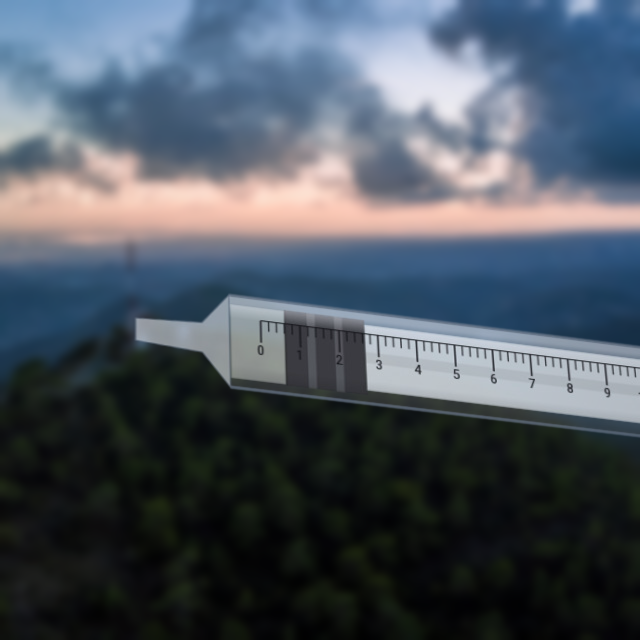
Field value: 0.6mL
